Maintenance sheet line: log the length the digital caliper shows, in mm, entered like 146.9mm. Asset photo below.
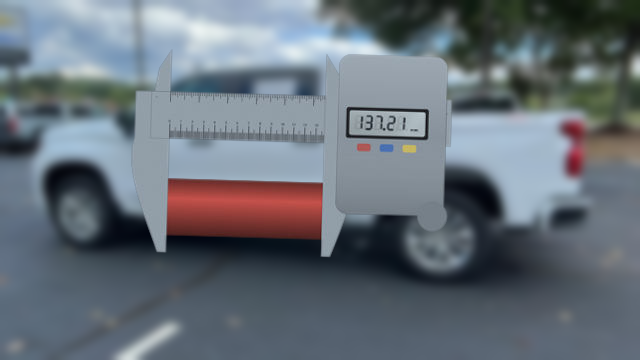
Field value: 137.21mm
